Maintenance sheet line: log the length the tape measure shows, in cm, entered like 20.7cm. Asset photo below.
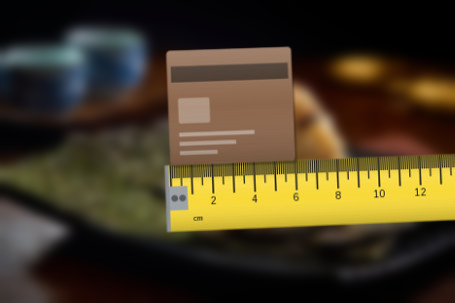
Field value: 6cm
